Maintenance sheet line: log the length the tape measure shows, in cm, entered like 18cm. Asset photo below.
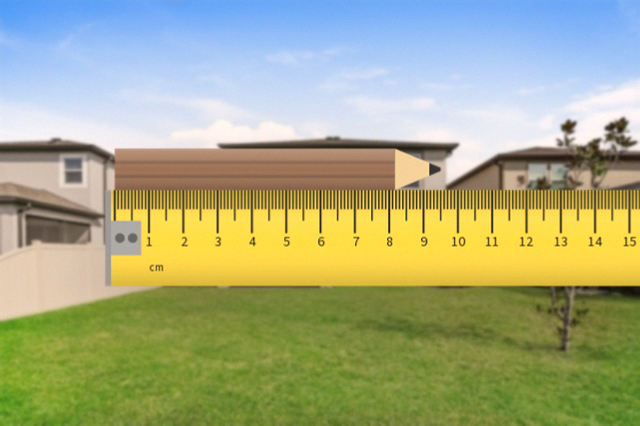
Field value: 9.5cm
